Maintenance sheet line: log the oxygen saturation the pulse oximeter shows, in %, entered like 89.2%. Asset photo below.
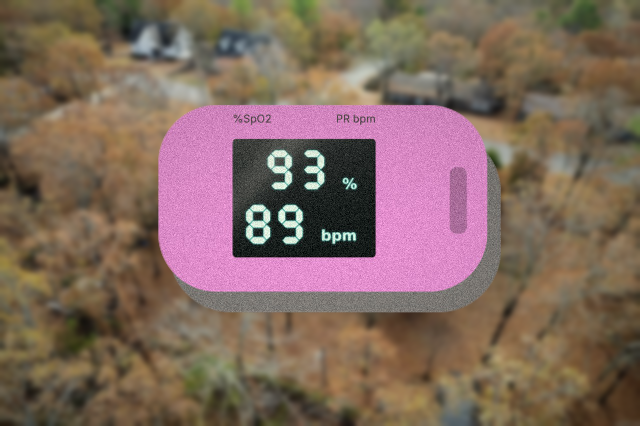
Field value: 93%
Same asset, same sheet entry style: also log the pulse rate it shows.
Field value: 89bpm
